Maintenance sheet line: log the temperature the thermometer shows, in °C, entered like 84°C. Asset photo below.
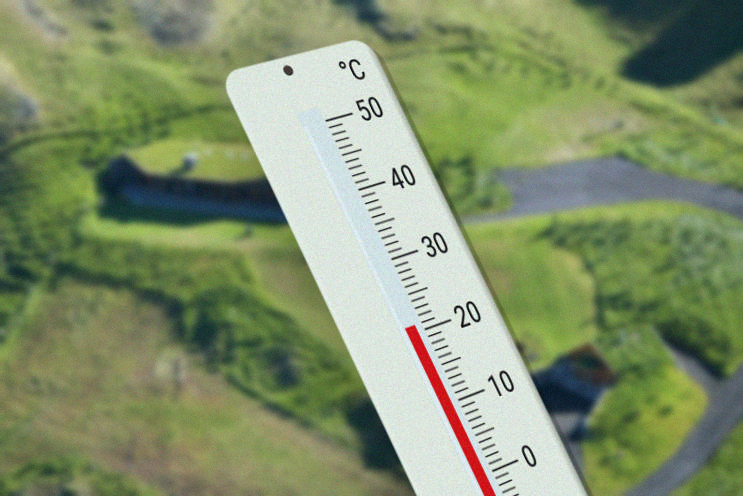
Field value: 21°C
